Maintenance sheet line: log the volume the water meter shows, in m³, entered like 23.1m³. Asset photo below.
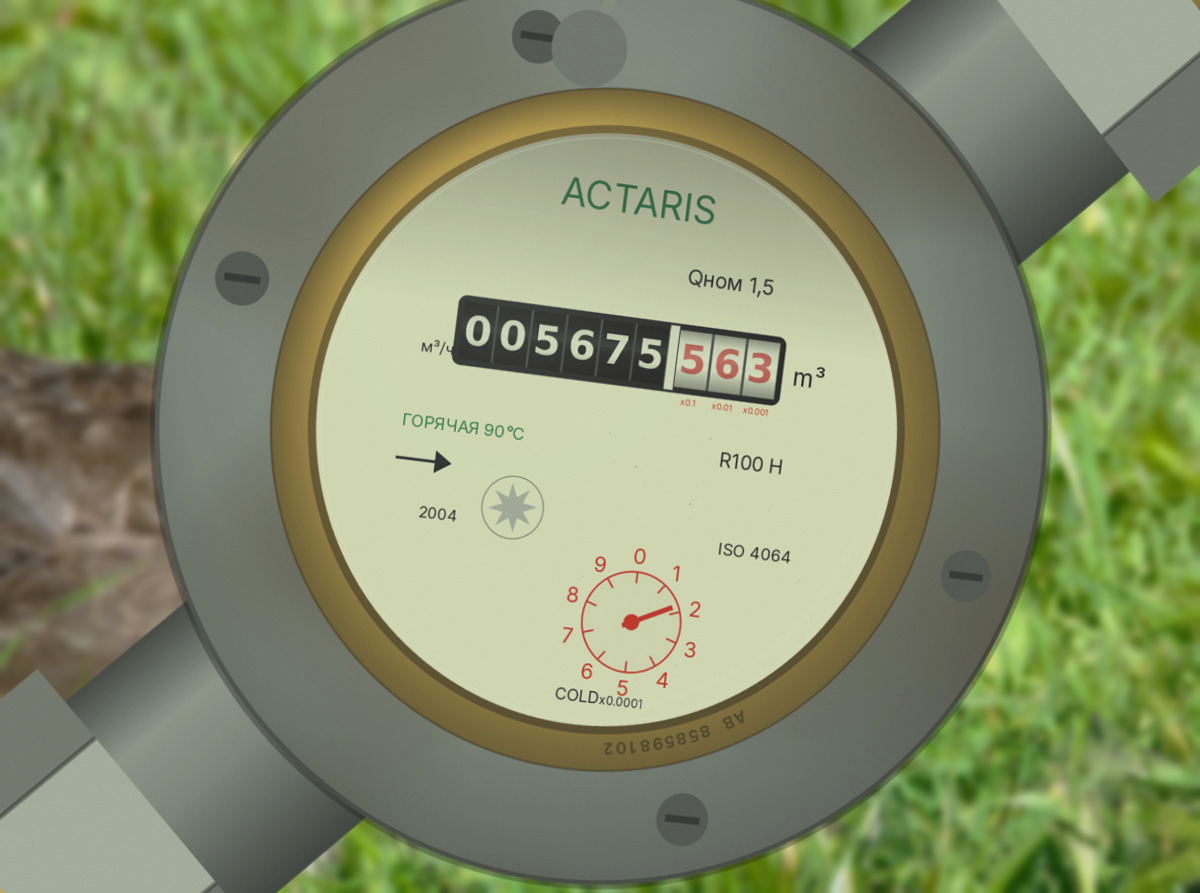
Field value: 5675.5631m³
